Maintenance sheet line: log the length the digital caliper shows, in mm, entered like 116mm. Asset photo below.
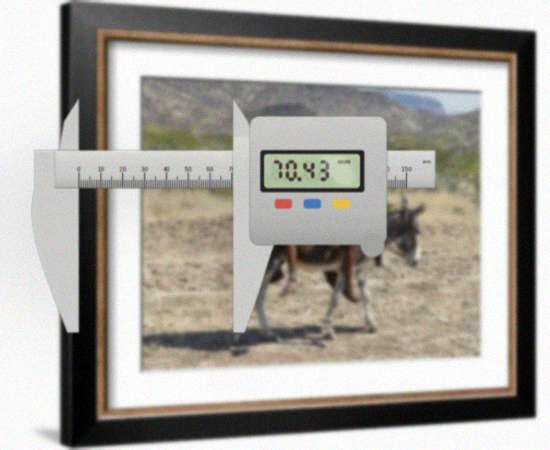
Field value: 70.43mm
